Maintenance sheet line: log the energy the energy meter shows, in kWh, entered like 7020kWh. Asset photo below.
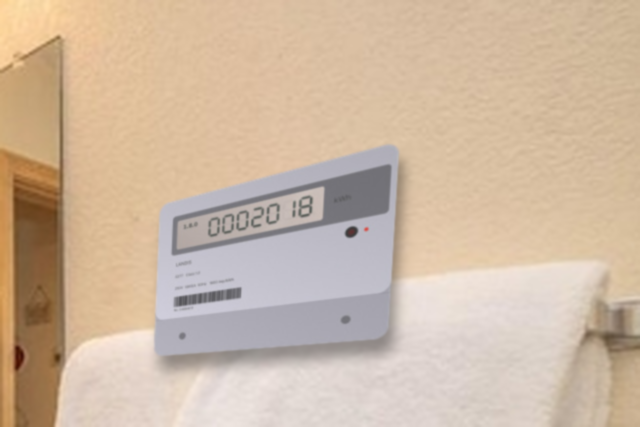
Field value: 2018kWh
